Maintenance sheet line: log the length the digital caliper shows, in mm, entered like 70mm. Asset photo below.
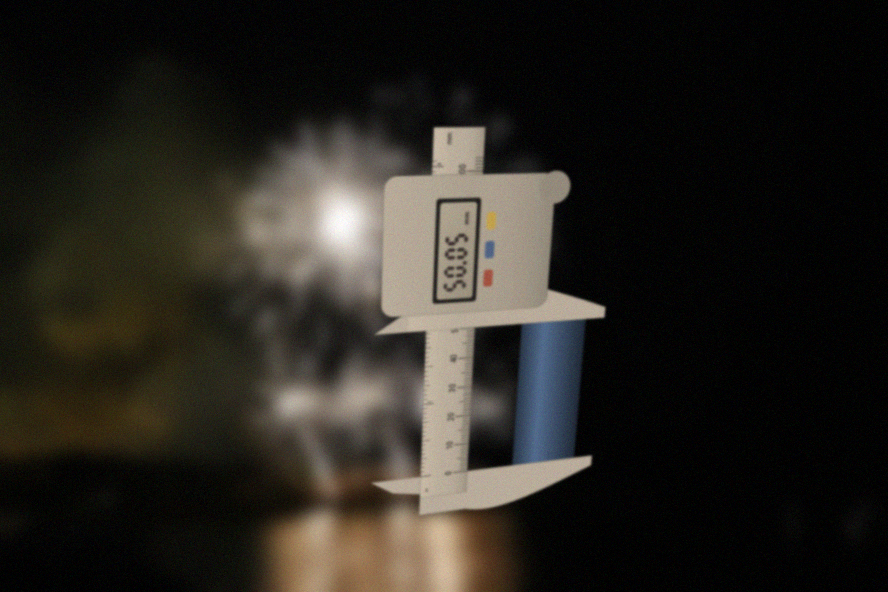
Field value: 50.05mm
